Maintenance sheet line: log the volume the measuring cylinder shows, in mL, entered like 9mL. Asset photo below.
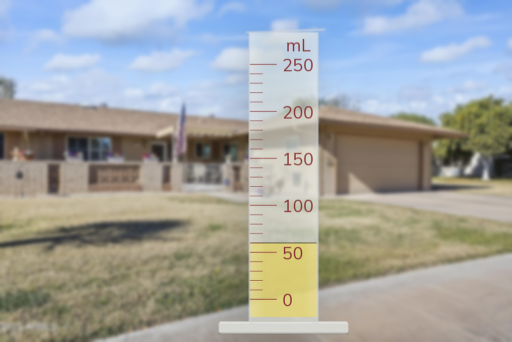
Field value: 60mL
